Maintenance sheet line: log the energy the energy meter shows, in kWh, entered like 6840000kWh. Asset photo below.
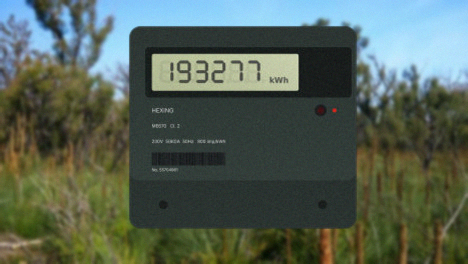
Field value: 193277kWh
